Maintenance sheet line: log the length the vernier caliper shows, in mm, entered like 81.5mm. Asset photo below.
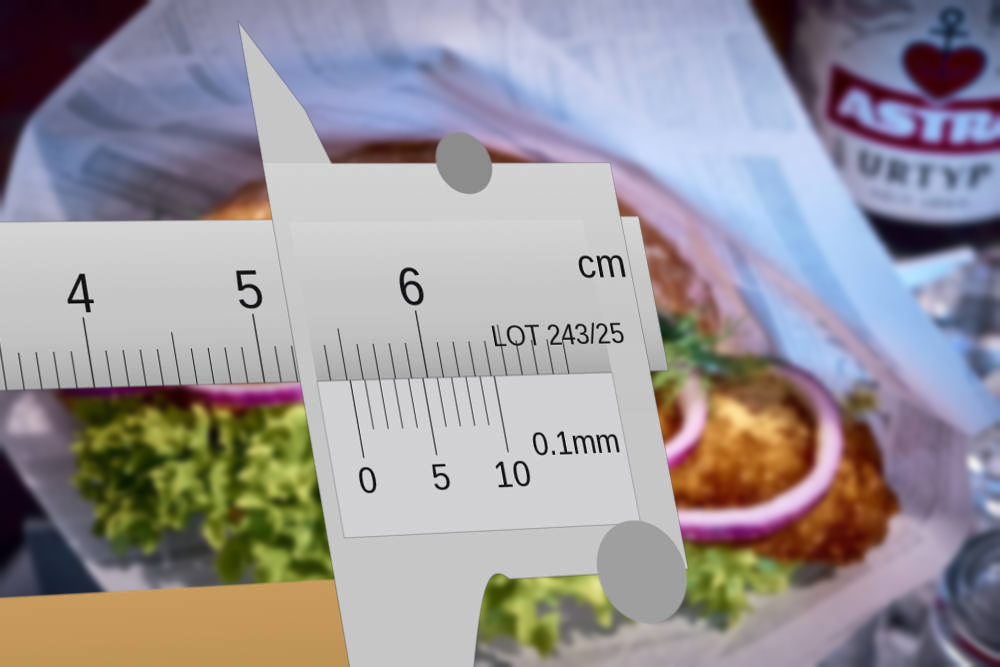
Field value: 55.2mm
